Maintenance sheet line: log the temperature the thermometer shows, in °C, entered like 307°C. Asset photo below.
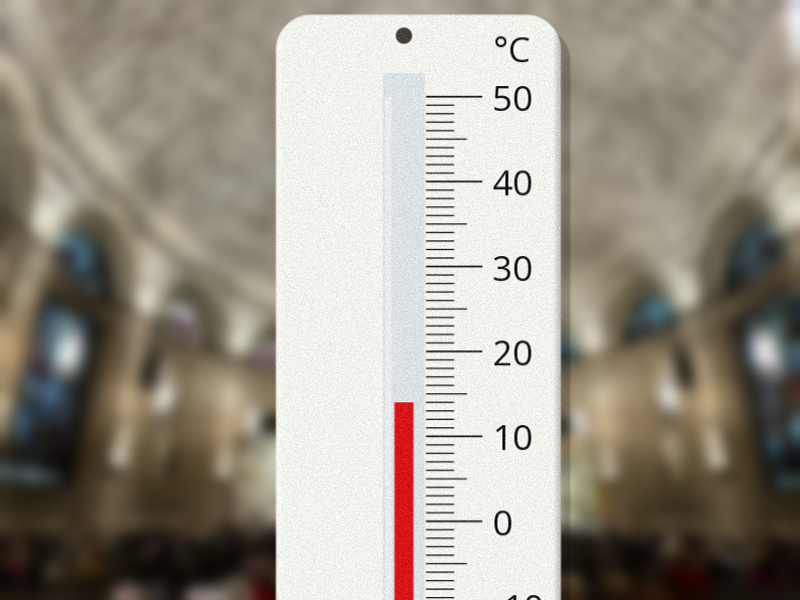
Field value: 14°C
